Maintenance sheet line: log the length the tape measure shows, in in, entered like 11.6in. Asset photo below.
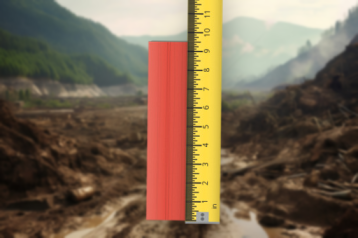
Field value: 9.5in
